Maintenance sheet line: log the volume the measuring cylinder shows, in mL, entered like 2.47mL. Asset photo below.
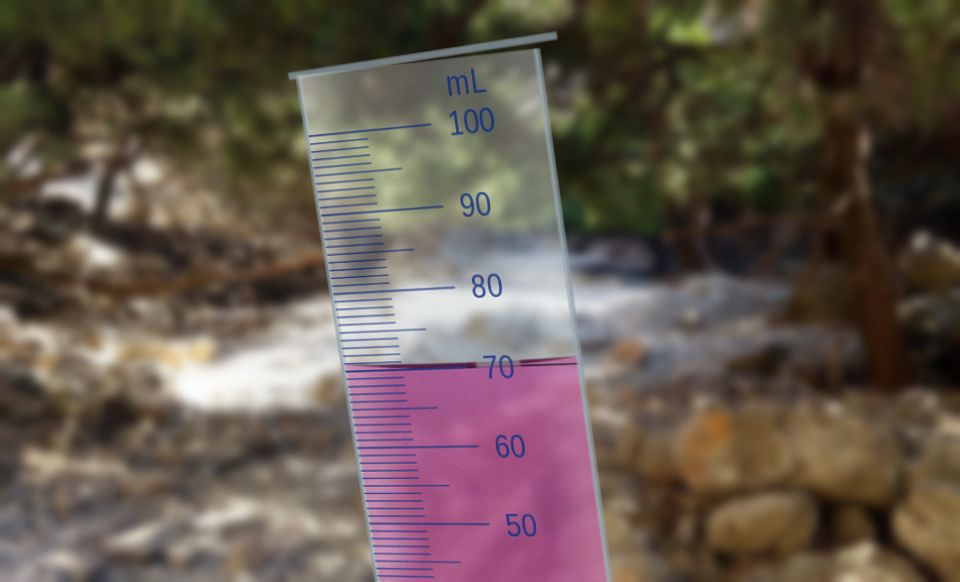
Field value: 70mL
